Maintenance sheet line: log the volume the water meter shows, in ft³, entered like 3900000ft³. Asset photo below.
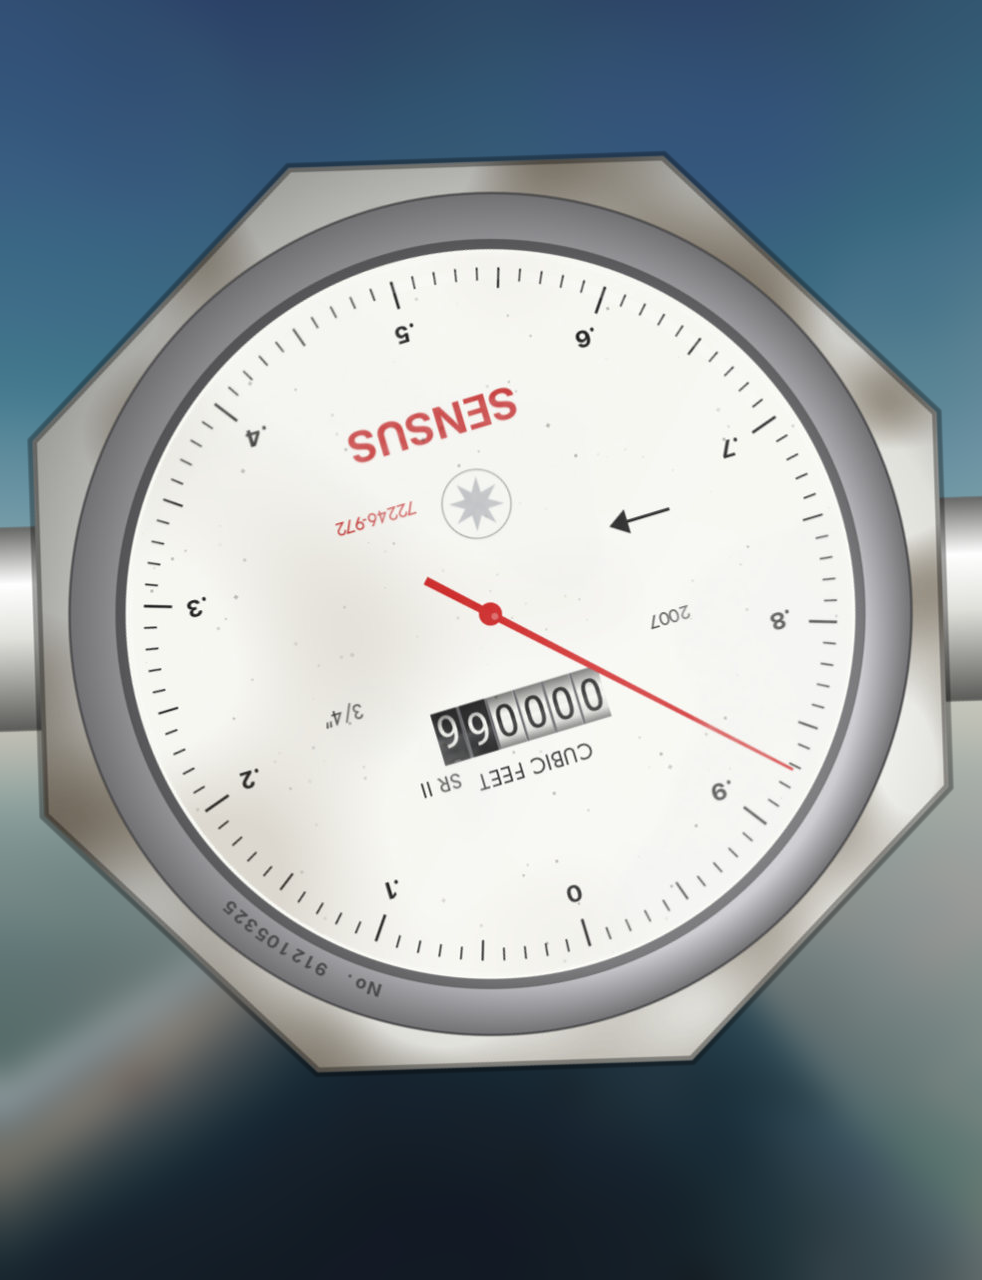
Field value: 65.87ft³
